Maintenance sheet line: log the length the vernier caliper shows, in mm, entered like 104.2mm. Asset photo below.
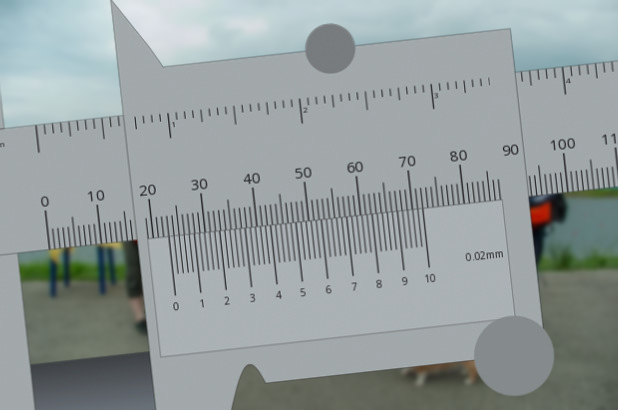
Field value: 23.0mm
